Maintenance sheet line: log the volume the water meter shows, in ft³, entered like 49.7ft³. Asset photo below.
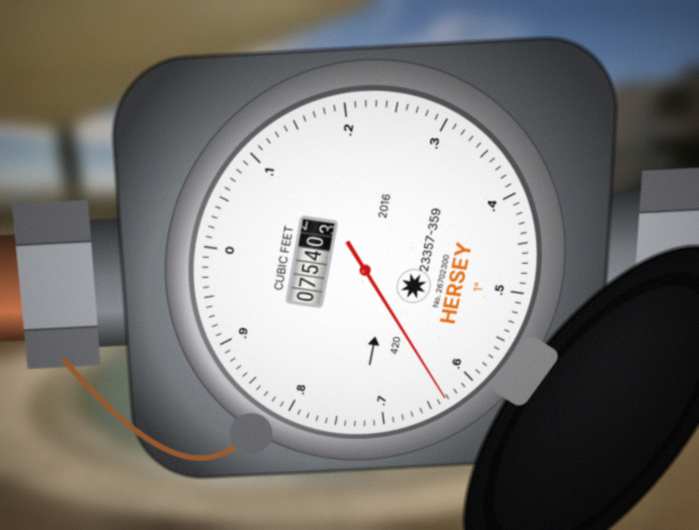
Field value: 75402.63ft³
